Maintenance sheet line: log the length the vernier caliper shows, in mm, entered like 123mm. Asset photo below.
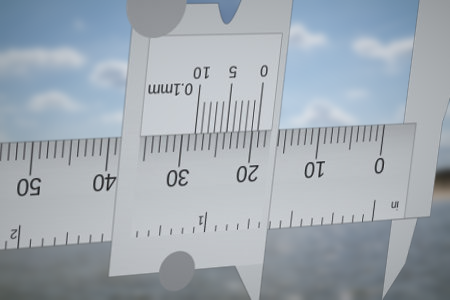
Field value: 19.2mm
